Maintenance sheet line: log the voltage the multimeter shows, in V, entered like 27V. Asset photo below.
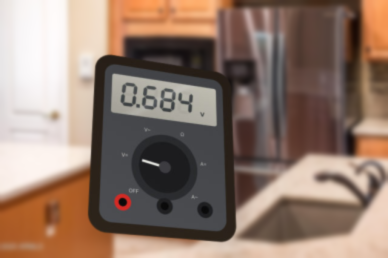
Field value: 0.684V
